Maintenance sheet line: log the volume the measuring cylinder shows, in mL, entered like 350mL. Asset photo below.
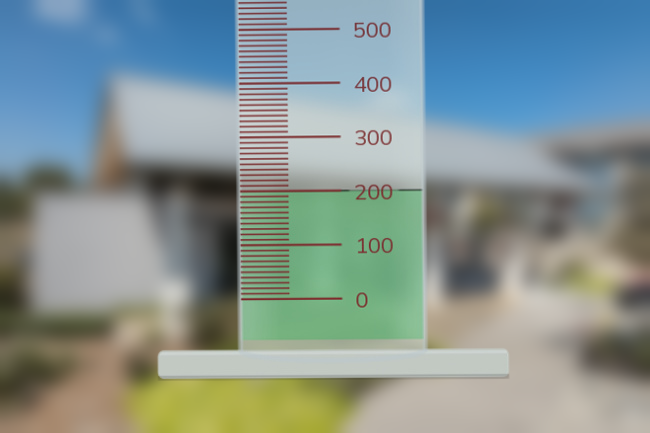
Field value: 200mL
